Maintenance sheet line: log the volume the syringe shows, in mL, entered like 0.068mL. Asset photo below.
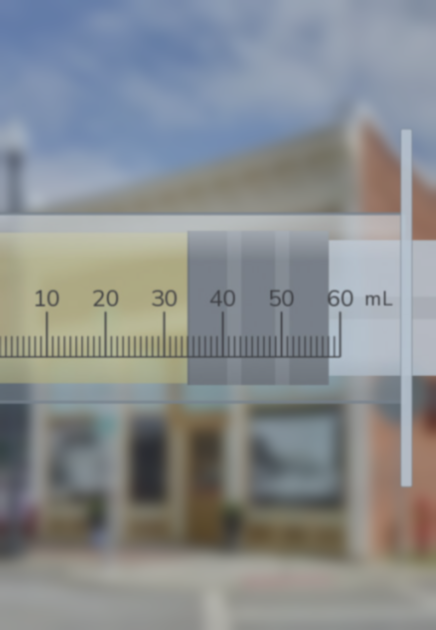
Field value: 34mL
